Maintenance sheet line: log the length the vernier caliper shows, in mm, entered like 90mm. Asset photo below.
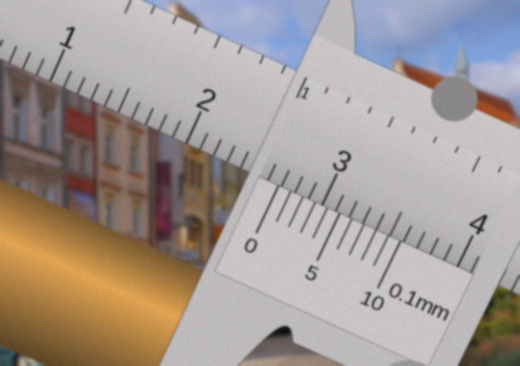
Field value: 26.8mm
